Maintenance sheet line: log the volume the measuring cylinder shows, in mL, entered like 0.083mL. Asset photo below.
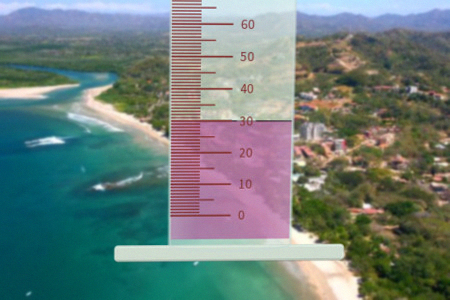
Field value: 30mL
